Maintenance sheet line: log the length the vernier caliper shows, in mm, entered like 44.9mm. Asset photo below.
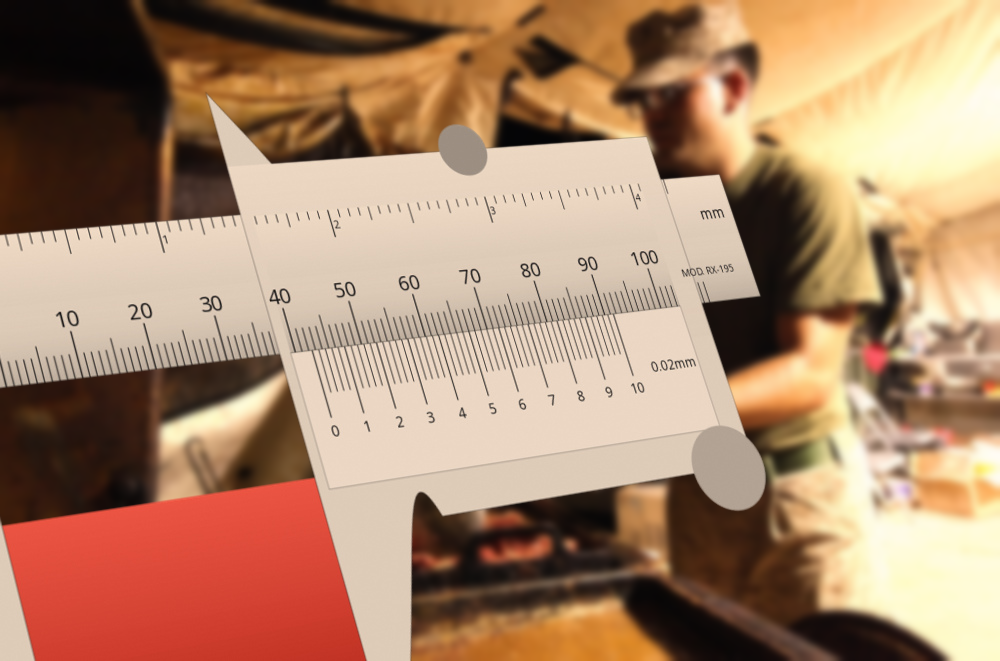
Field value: 42.5mm
